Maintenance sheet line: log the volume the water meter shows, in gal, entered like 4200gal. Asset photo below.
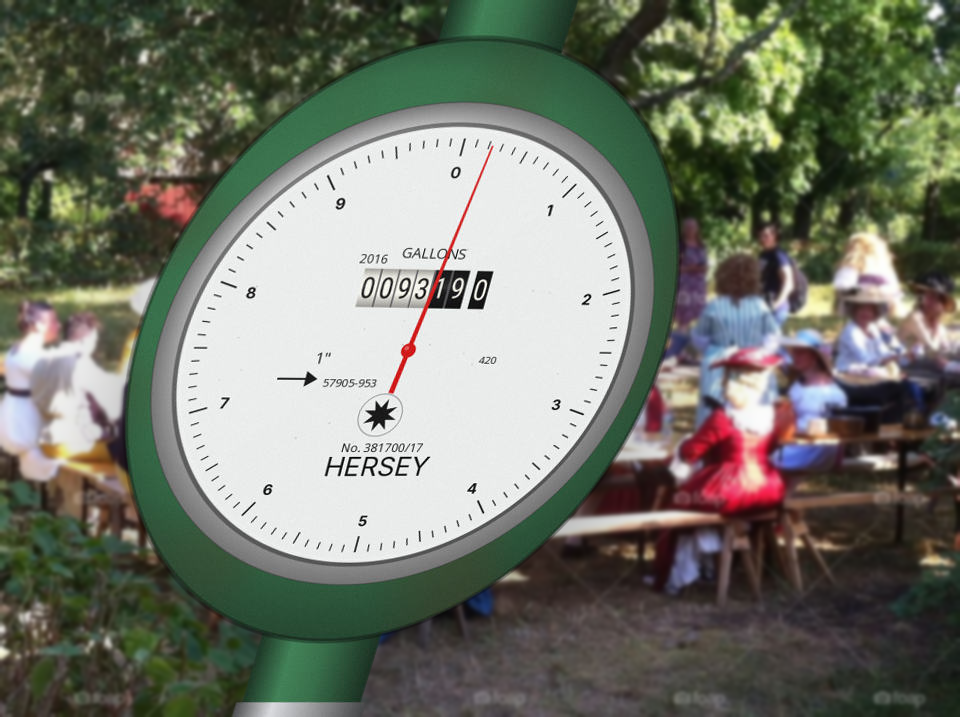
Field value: 93190.2gal
